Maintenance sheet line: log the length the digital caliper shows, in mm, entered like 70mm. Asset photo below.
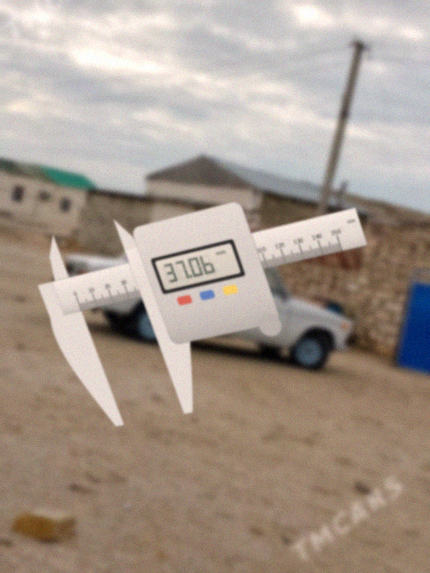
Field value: 37.06mm
